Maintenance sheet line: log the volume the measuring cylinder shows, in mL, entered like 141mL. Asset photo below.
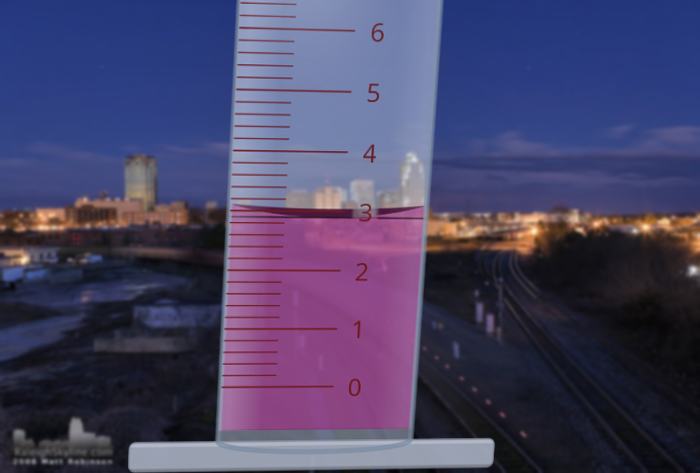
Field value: 2.9mL
